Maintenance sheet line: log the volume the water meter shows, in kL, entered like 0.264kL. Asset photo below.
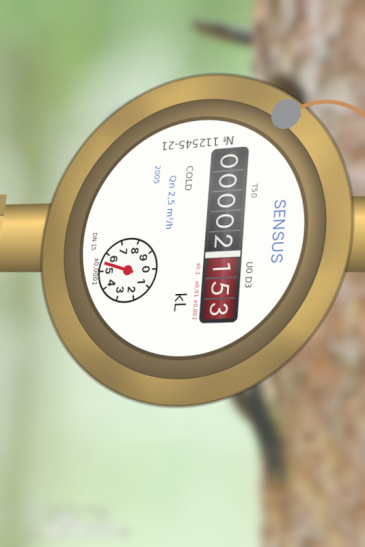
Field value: 2.1535kL
